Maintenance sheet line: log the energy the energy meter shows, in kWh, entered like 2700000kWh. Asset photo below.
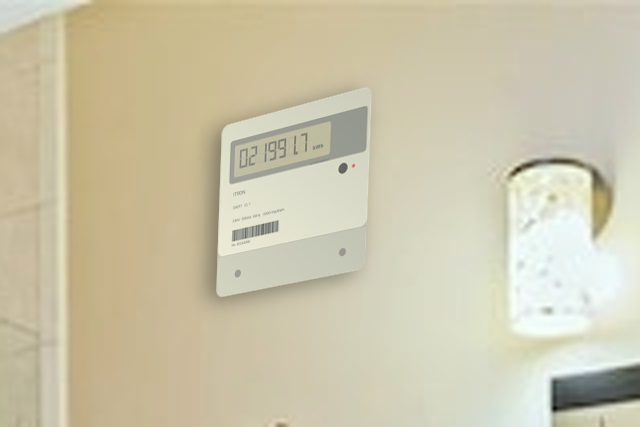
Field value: 21991.7kWh
